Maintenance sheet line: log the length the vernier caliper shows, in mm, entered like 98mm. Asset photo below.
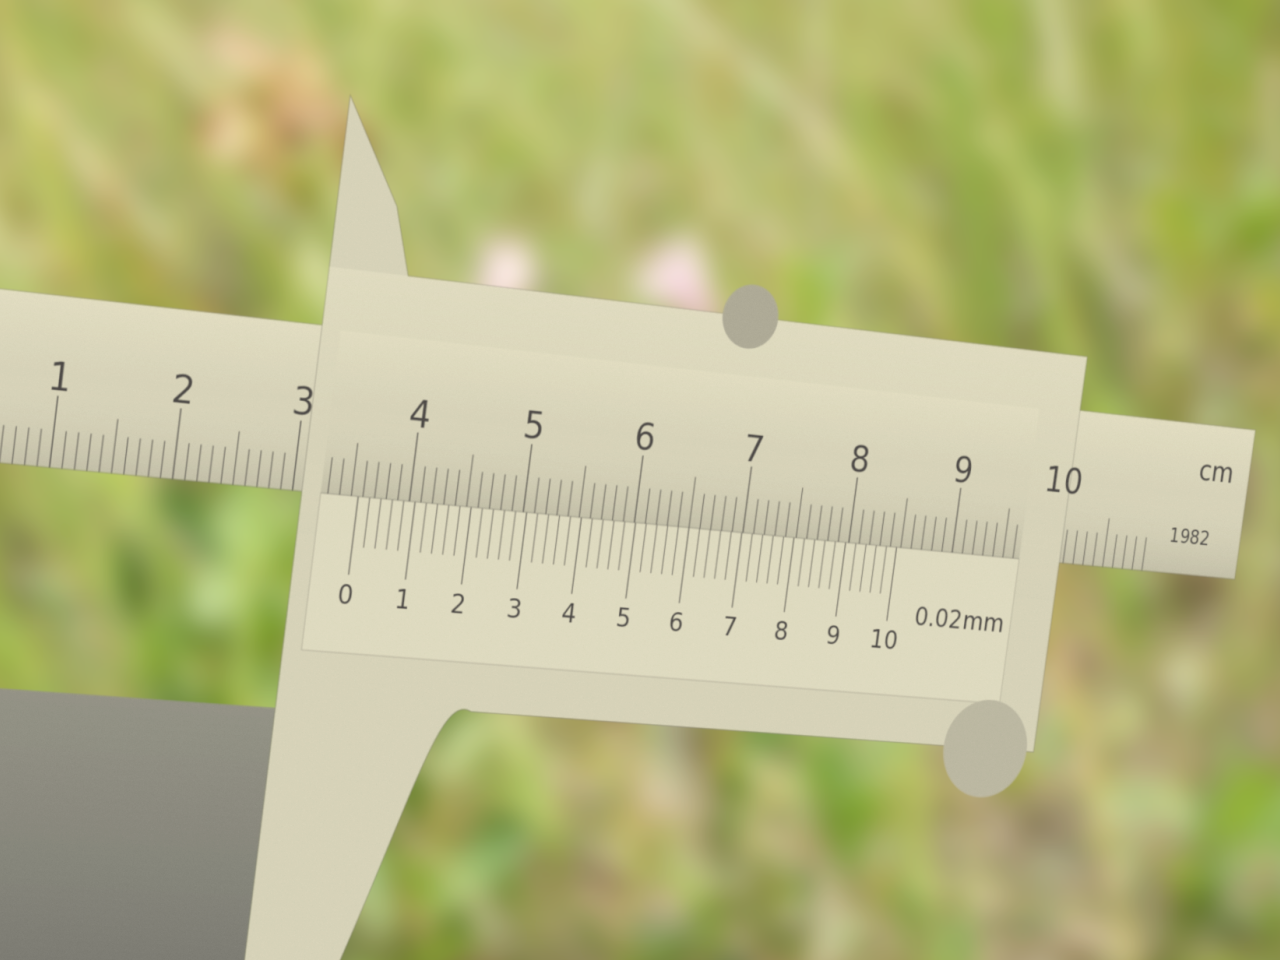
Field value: 35.6mm
